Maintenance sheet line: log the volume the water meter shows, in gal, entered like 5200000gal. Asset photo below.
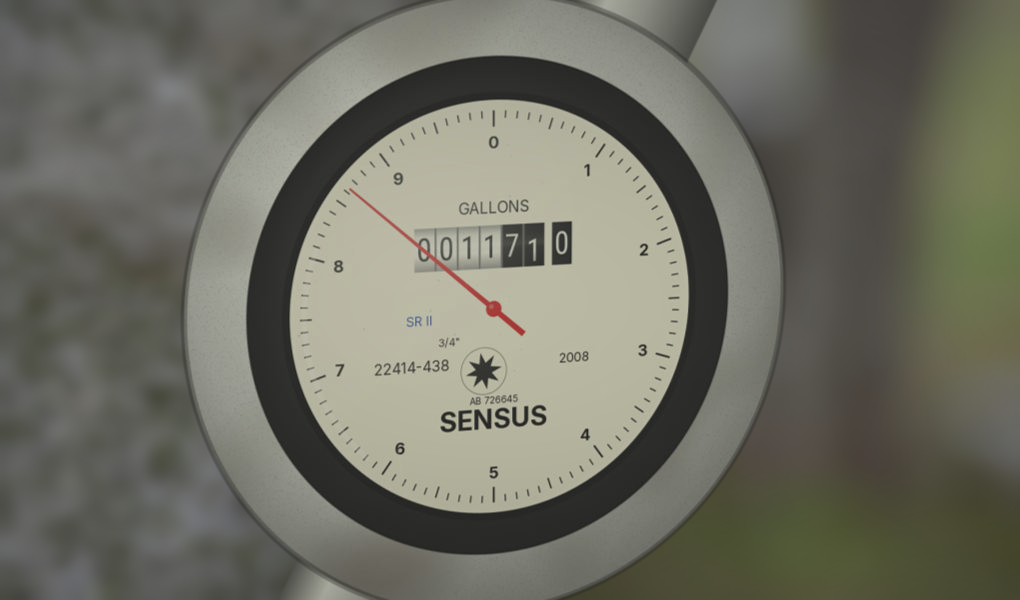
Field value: 11708.6gal
